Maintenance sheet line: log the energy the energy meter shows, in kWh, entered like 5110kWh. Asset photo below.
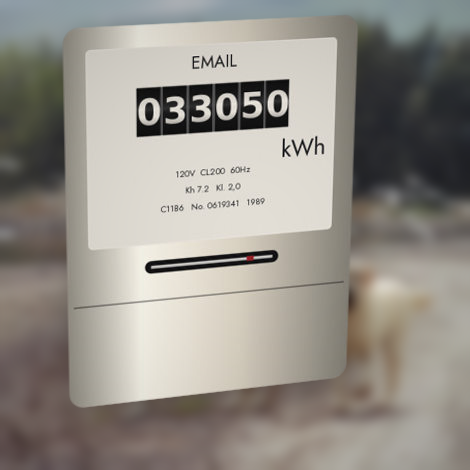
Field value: 33050kWh
